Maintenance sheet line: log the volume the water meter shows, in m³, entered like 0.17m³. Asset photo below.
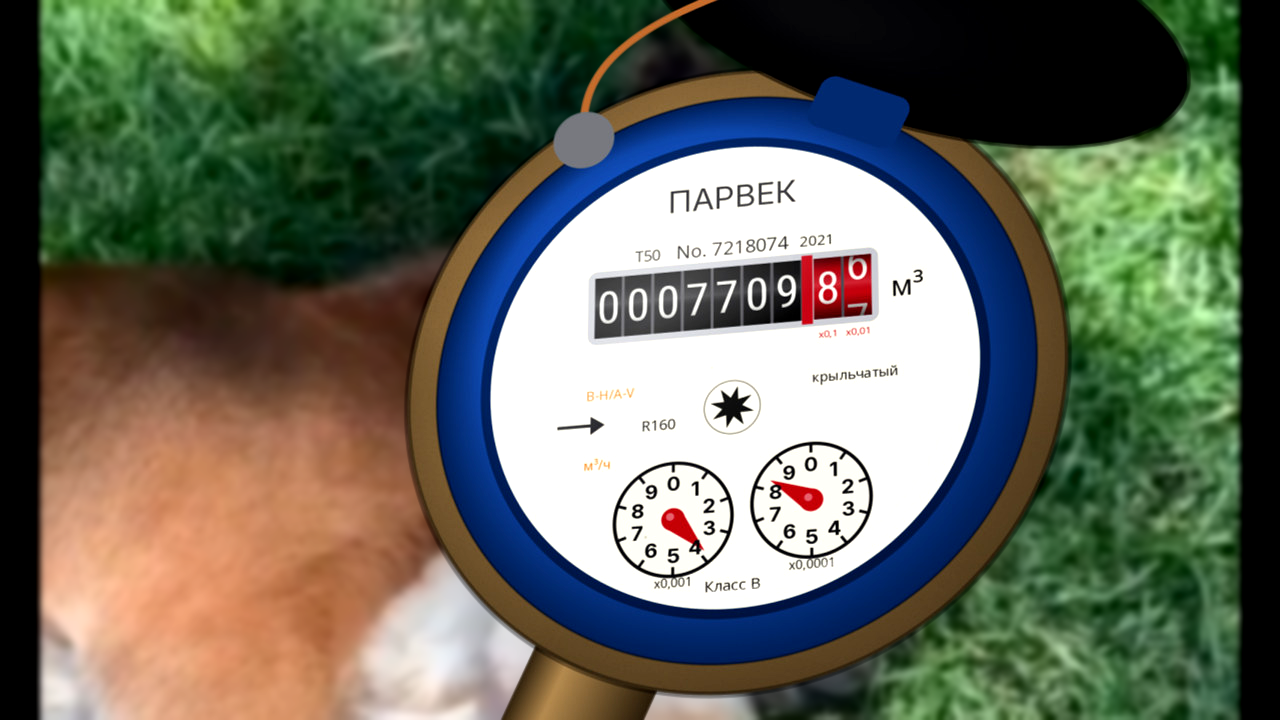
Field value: 7709.8638m³
